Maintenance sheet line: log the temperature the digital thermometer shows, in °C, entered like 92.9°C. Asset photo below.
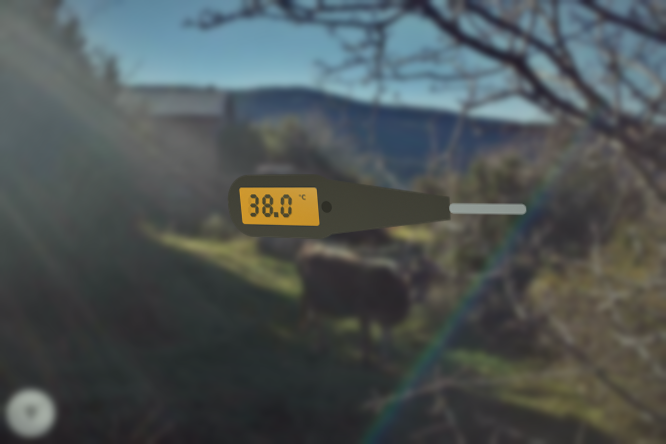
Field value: 38.0°C
